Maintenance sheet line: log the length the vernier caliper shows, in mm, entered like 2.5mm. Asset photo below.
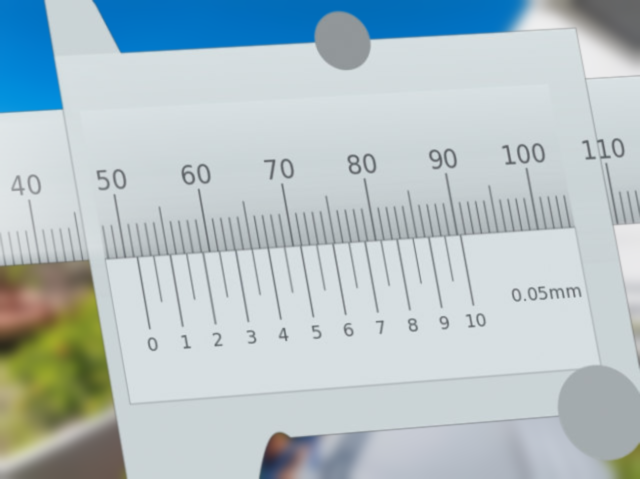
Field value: 51.4mm
